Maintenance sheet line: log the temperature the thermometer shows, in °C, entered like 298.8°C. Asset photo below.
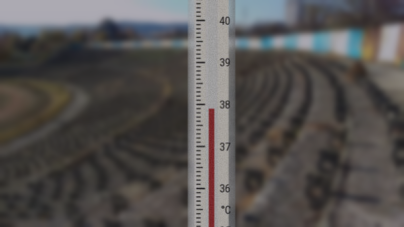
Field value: 37.9°C
